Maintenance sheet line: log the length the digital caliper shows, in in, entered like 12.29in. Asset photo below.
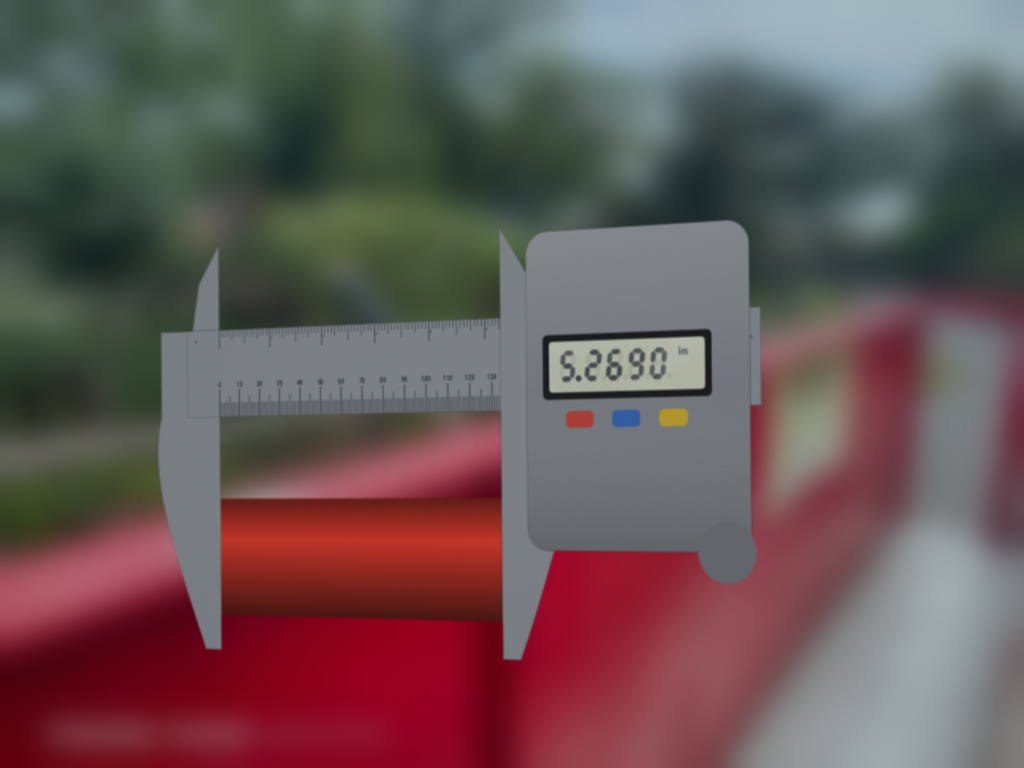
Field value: 5.2690in
